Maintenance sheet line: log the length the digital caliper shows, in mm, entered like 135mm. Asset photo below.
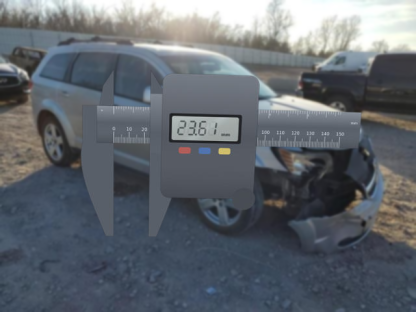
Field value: 23.61mm
